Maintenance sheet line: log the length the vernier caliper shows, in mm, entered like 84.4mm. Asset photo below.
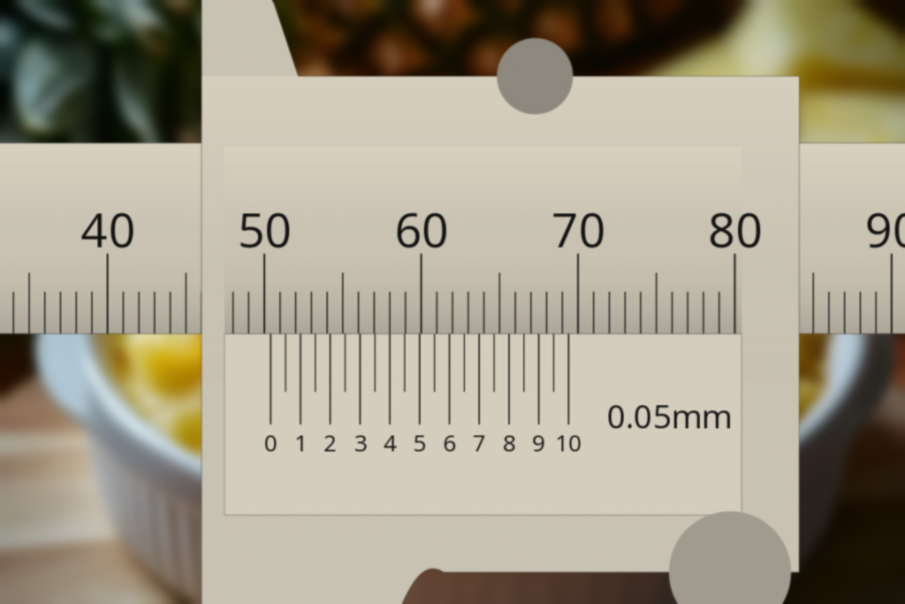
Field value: 50.4mm
